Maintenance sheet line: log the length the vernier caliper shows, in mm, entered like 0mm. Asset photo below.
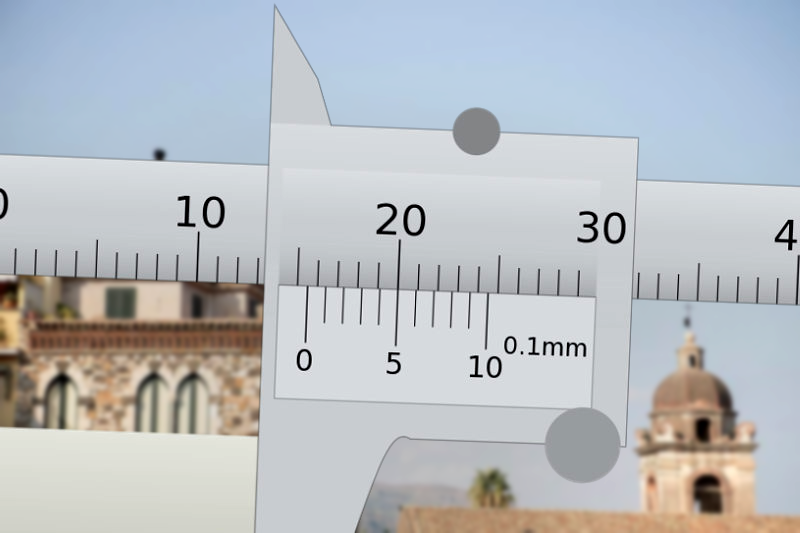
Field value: 15.5mm
